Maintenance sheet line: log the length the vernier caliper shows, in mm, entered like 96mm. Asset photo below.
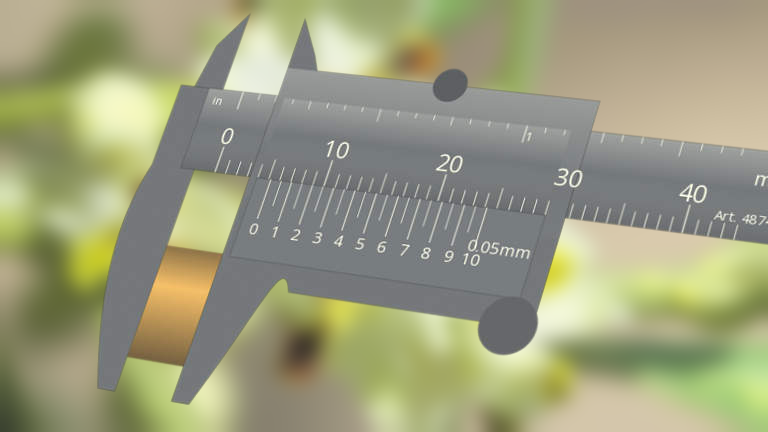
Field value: 5.2mm
